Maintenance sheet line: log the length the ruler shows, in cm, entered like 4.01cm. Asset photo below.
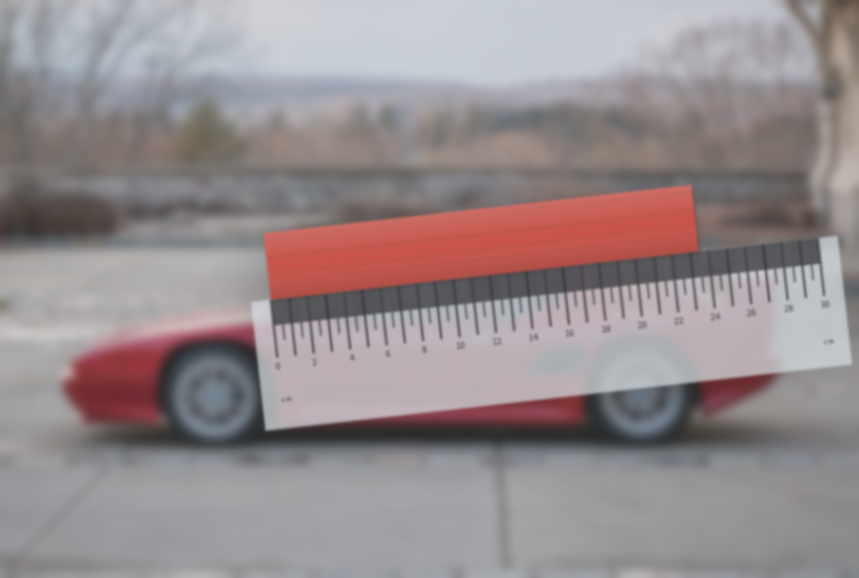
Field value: 23.5cm
